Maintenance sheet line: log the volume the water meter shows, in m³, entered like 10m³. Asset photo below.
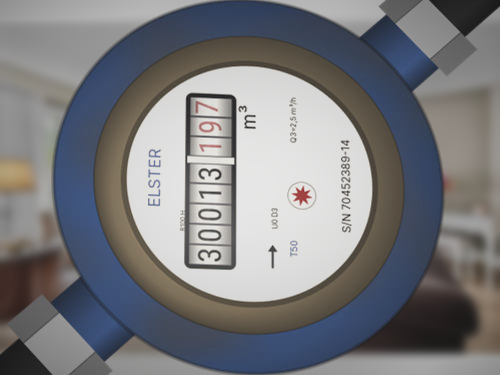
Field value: 30013.197m³
